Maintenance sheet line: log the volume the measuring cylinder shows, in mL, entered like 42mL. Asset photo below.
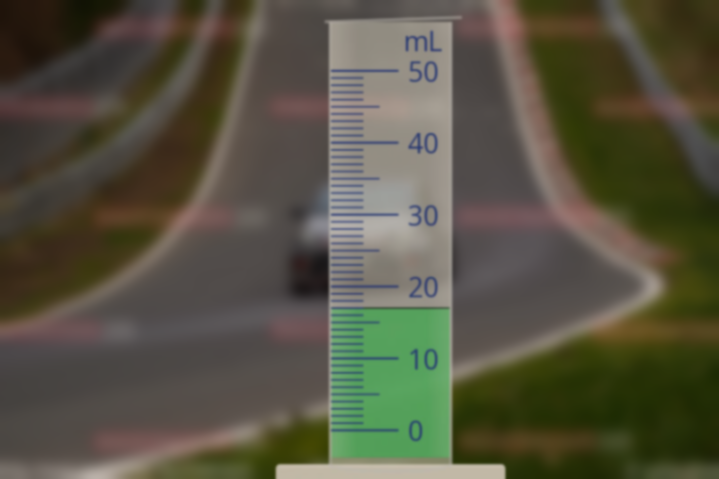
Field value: 17mL
